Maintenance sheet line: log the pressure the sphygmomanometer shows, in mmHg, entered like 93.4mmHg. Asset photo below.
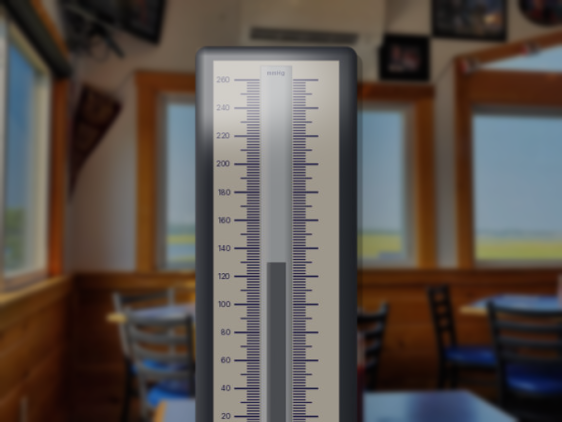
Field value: 130mmHg
